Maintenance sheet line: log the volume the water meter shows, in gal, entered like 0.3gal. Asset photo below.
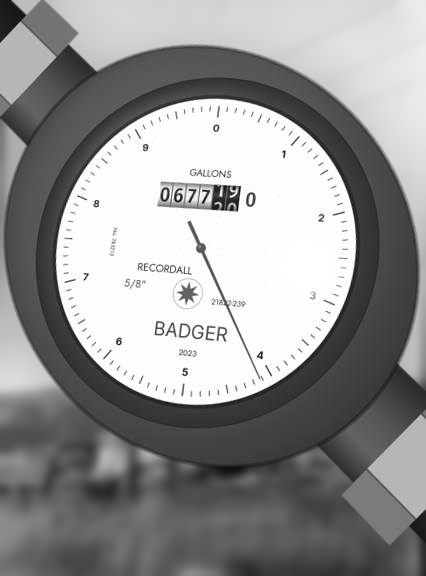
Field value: 677194.1gal
